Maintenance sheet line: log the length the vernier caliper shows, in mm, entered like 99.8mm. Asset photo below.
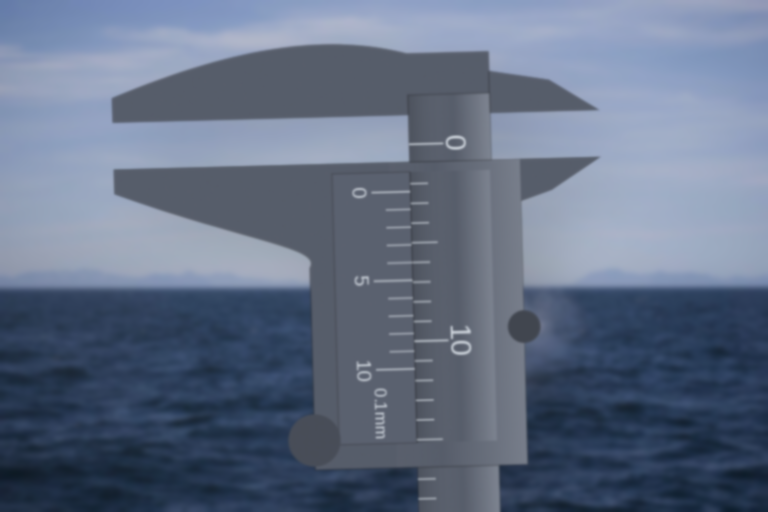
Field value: 2.4mm
